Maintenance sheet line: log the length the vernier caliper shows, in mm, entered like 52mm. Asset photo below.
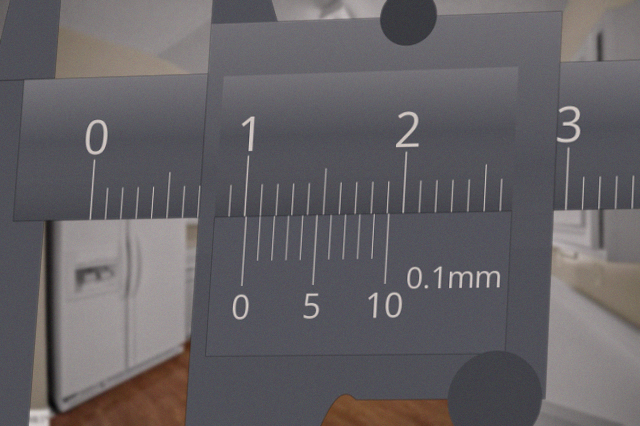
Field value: 10.1mm
